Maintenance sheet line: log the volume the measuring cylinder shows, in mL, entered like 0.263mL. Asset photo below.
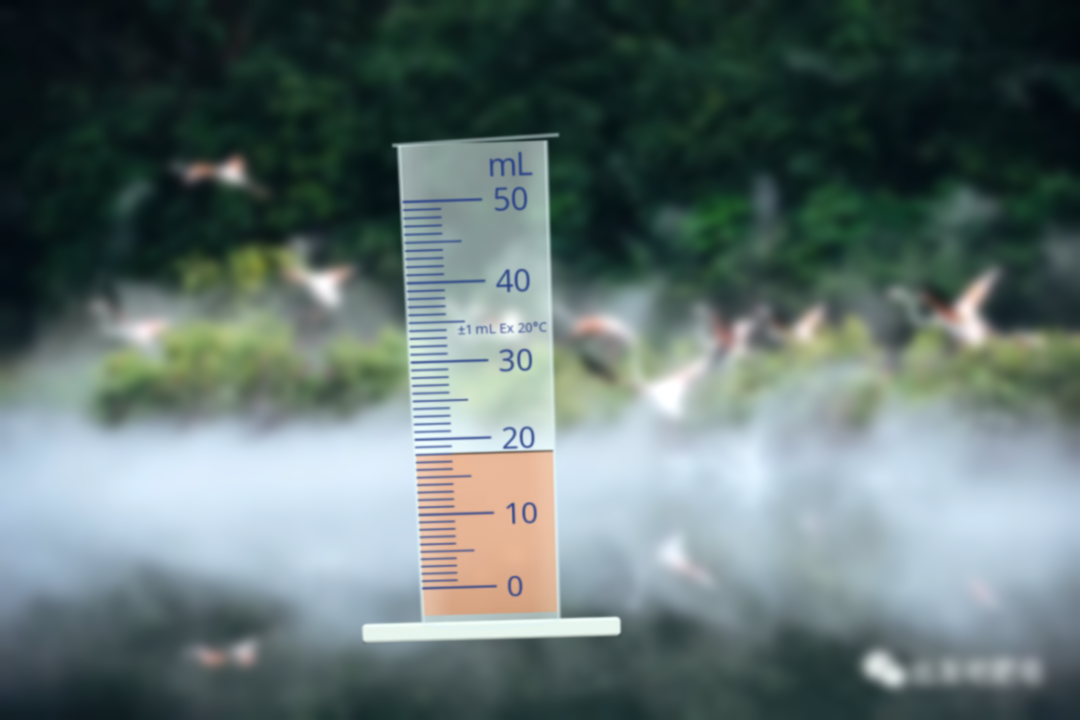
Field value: 18mL
